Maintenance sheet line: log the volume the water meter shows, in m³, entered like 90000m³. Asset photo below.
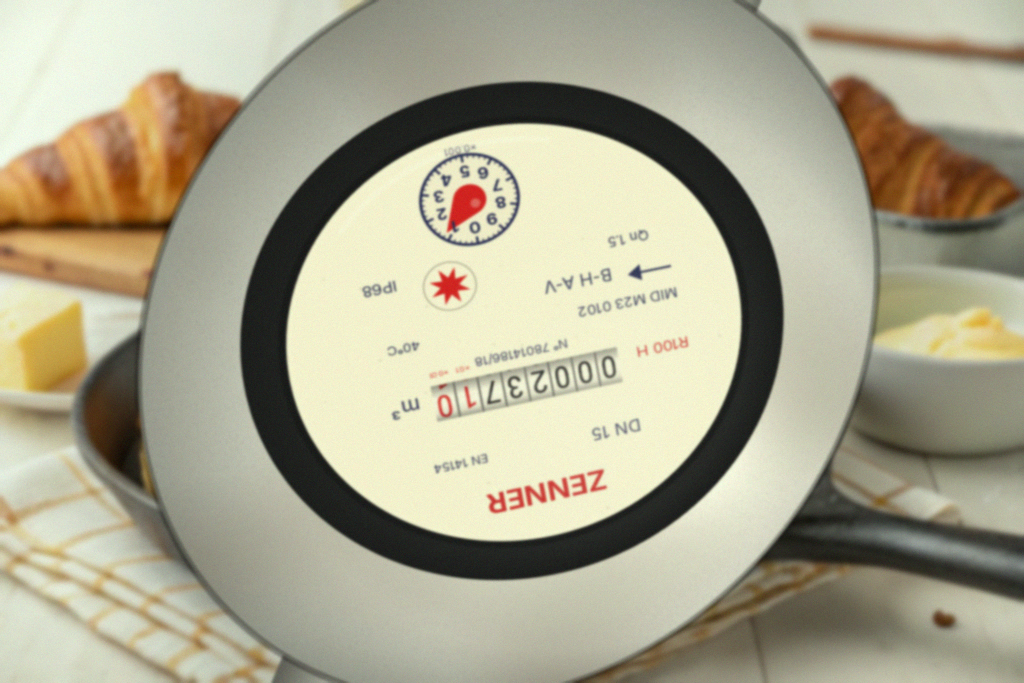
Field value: 237.101m³
